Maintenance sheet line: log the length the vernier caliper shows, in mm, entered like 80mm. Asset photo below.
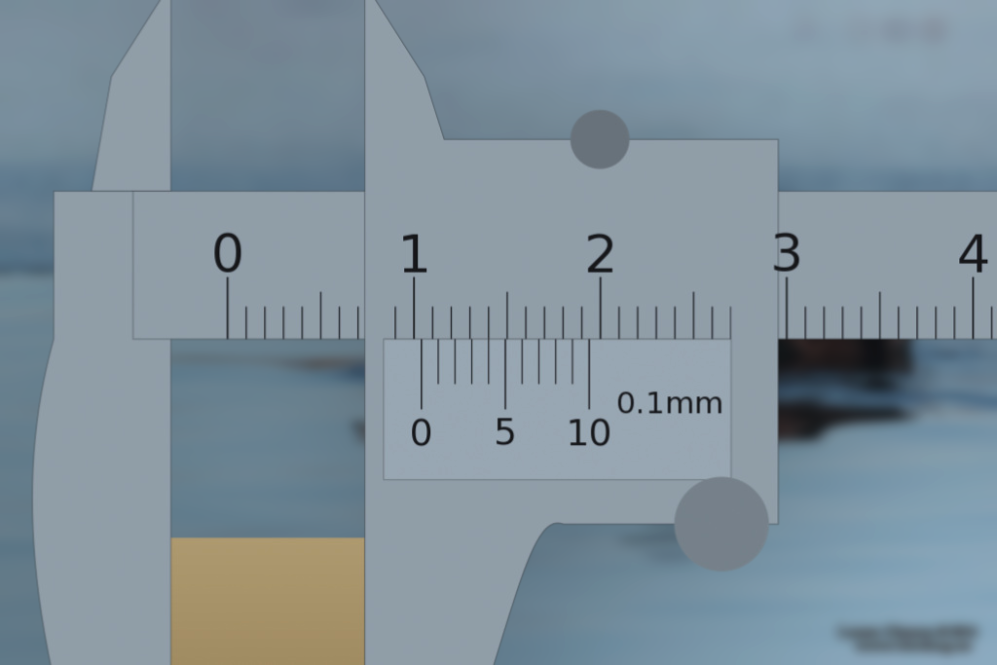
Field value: 10.4mm
